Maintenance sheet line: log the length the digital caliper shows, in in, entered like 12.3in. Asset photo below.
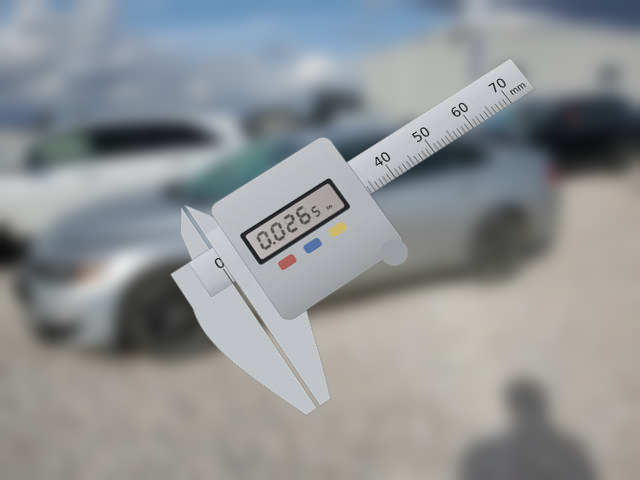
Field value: 0.0265in
